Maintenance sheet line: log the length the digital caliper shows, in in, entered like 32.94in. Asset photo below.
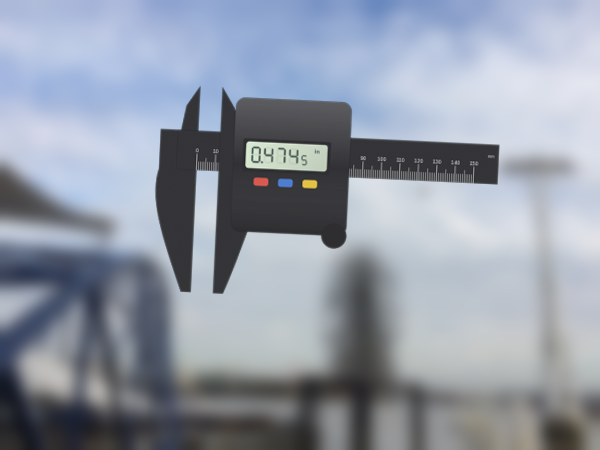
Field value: 0.4745in
